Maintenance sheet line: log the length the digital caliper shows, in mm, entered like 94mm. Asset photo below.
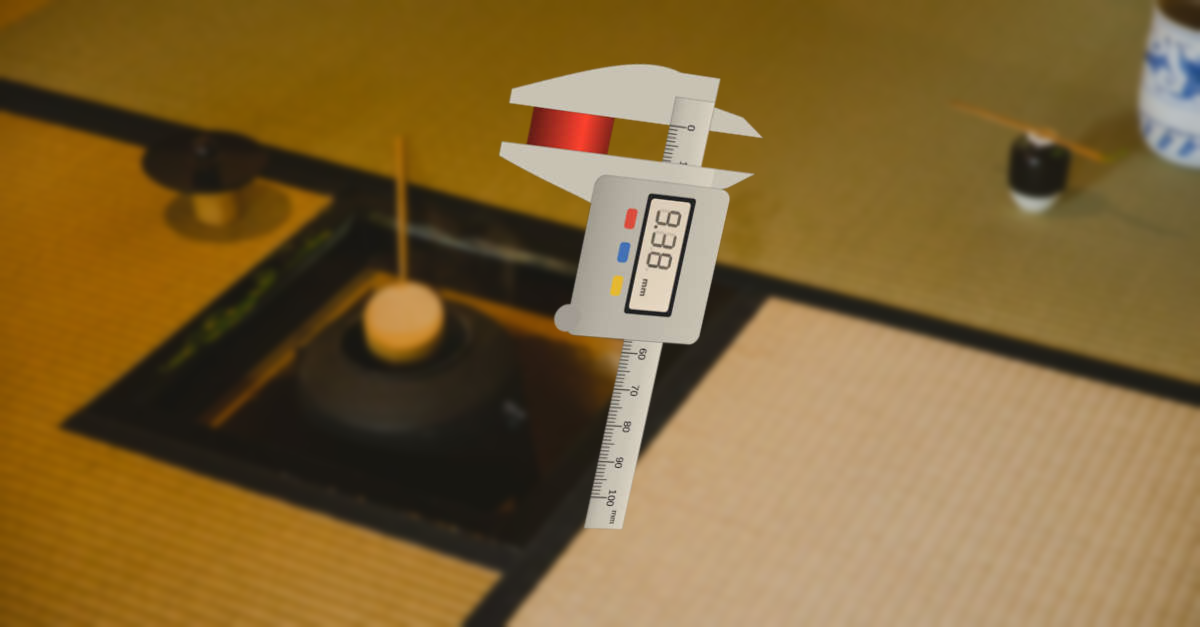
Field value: 9.38mm
